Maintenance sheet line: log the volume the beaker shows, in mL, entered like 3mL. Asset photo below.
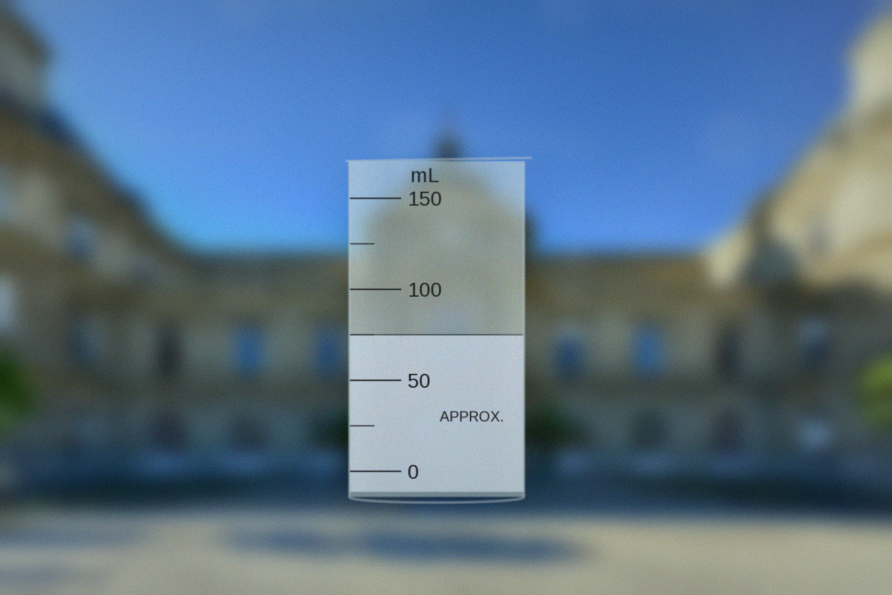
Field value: 75mL
